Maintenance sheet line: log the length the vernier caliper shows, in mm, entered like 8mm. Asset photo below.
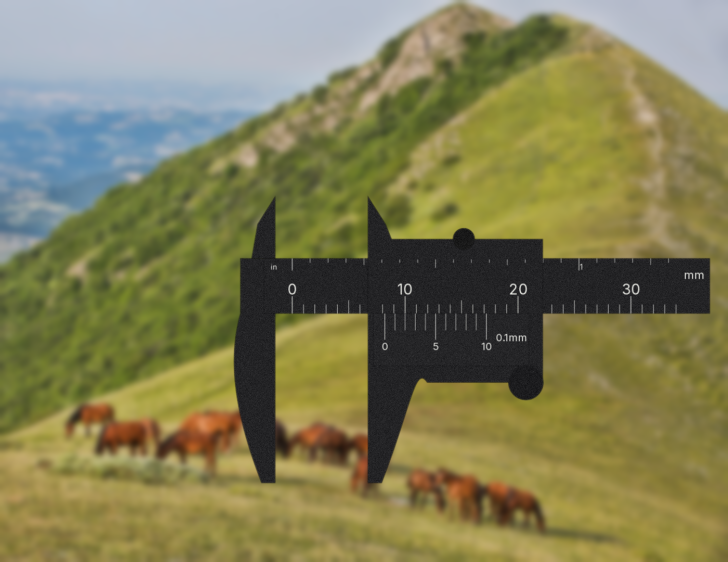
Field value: 8.2mm
